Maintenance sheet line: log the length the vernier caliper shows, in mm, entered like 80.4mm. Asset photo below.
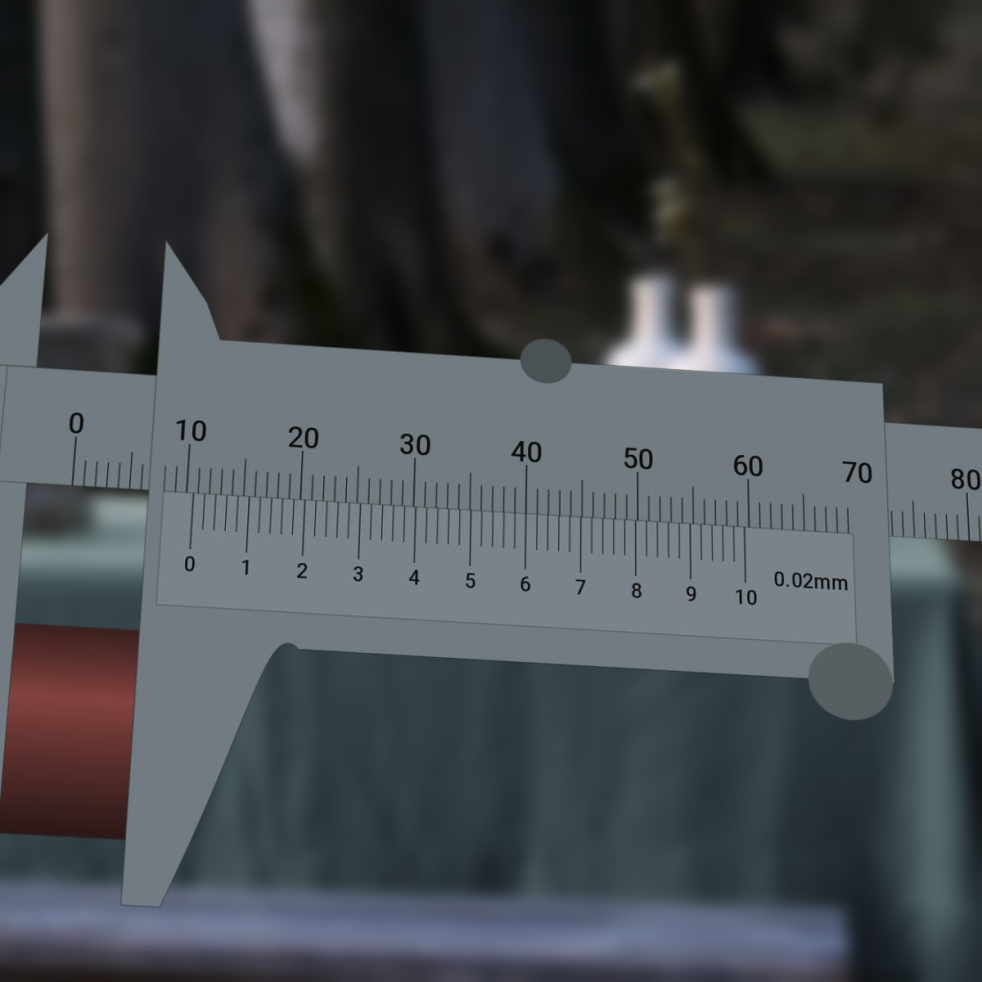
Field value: 10.6mm
